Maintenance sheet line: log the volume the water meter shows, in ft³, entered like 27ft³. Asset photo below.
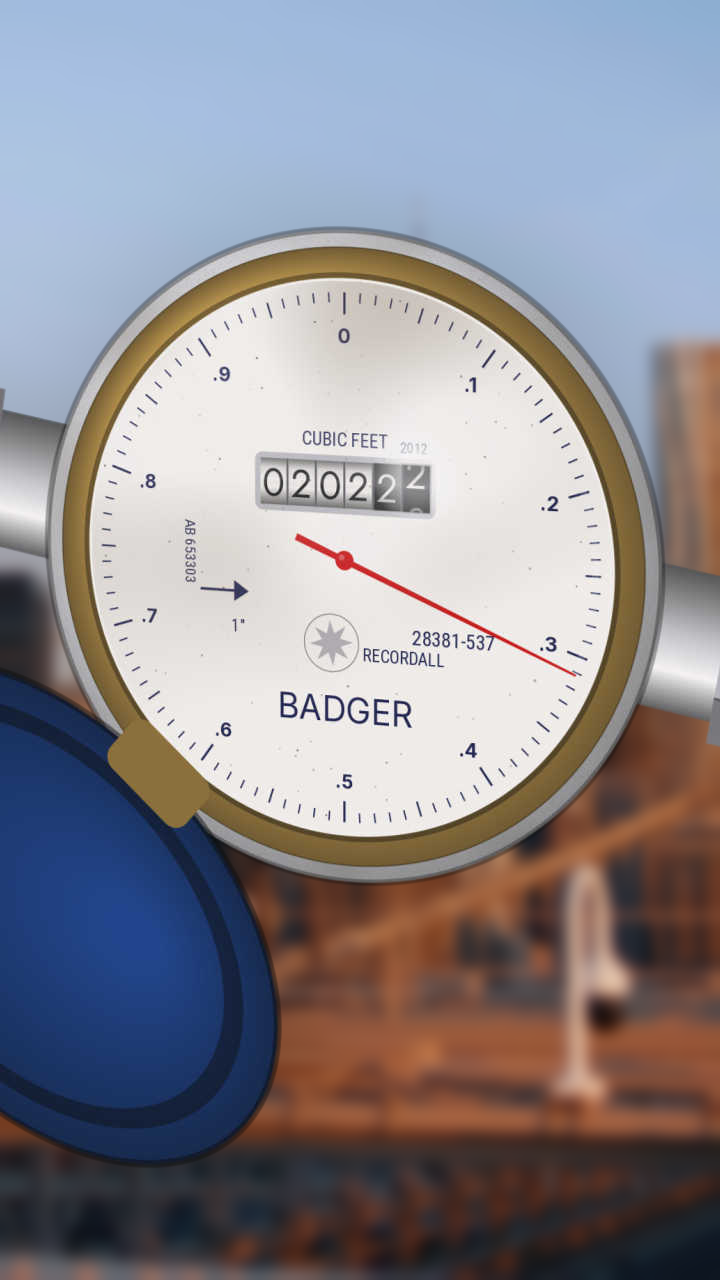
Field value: 20222.31ft³
